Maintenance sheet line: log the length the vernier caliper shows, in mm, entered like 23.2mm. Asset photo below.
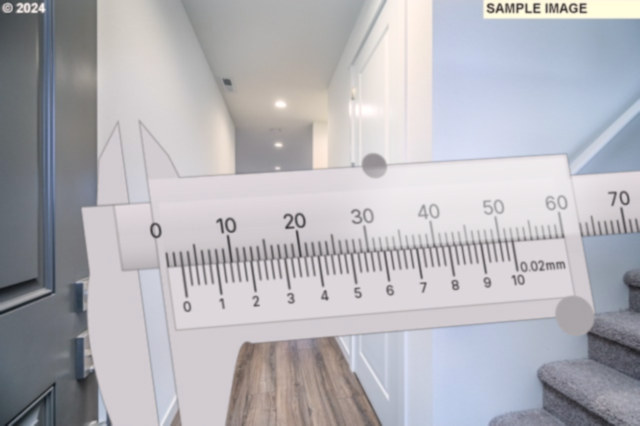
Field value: 3.0mm
